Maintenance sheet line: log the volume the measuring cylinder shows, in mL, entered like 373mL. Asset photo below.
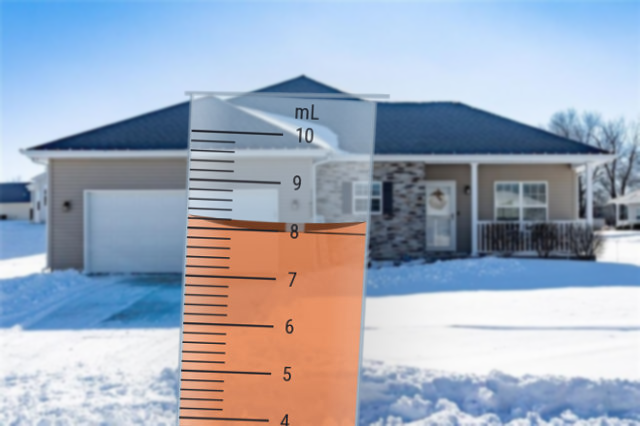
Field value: 8mL
